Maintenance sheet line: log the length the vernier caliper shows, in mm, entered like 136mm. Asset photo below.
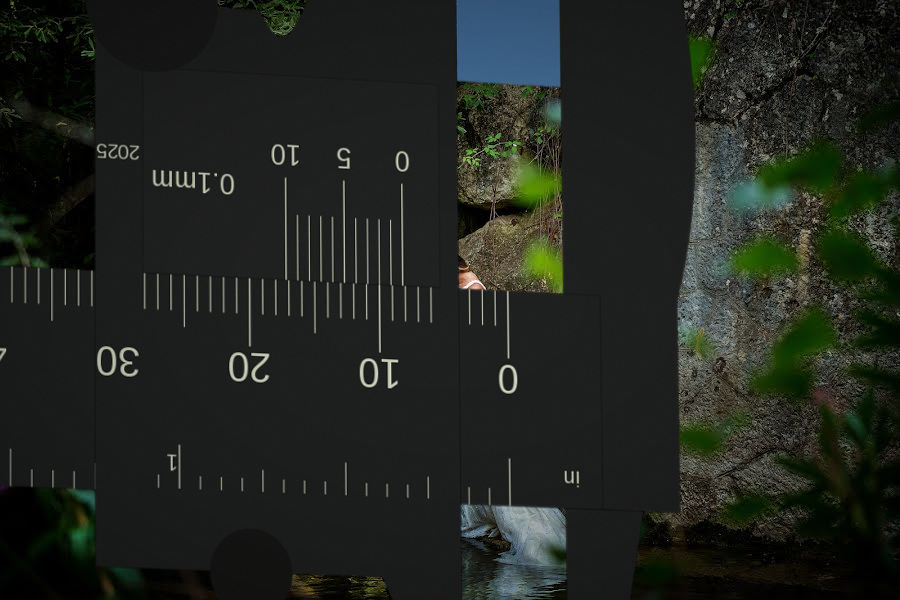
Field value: 8.2mm
